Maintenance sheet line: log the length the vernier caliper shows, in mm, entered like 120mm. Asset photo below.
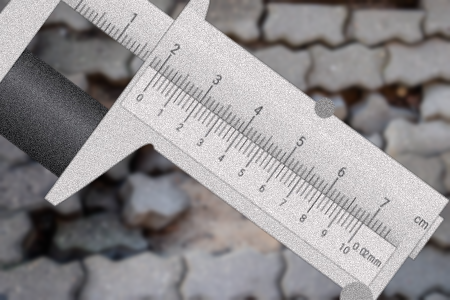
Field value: 20.0mm
